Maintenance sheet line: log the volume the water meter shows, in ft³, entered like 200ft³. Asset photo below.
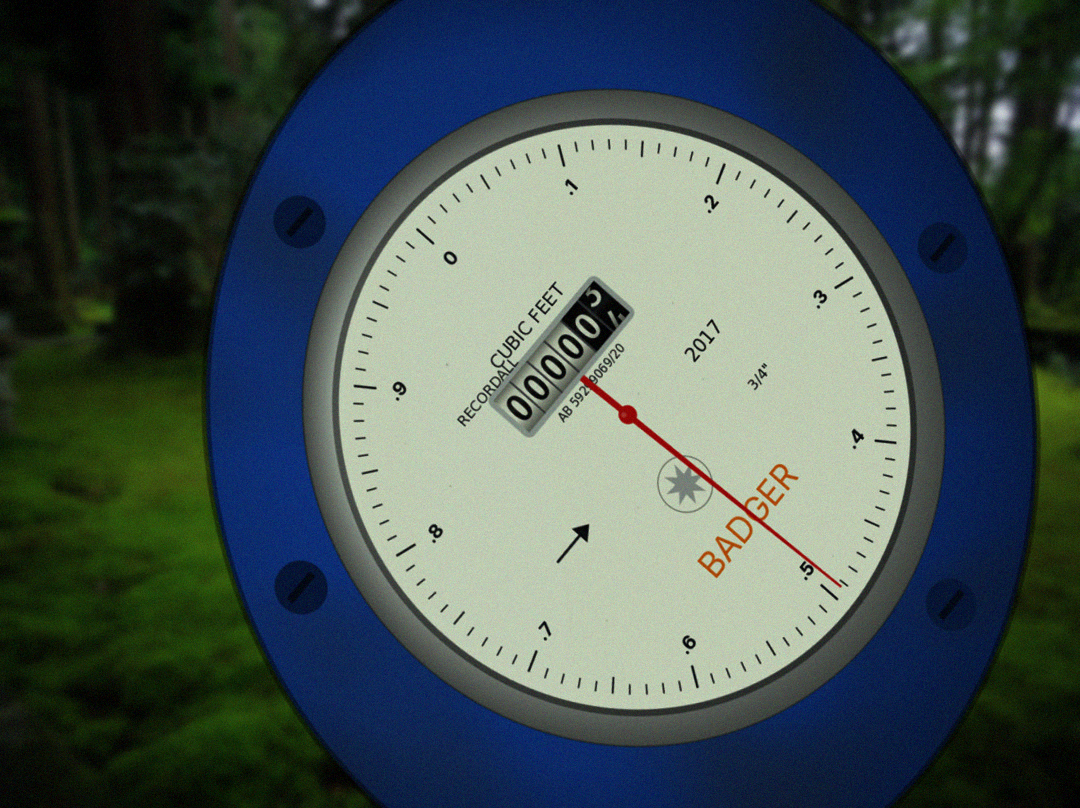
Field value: 3.49ft³
